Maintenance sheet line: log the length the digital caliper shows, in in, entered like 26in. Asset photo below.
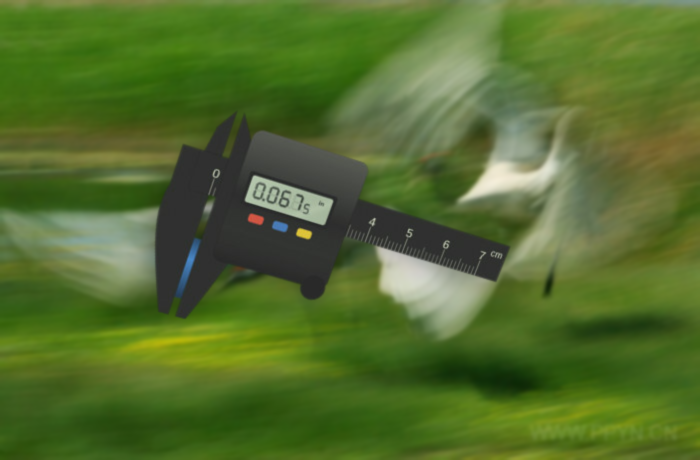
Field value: 0.0675in
